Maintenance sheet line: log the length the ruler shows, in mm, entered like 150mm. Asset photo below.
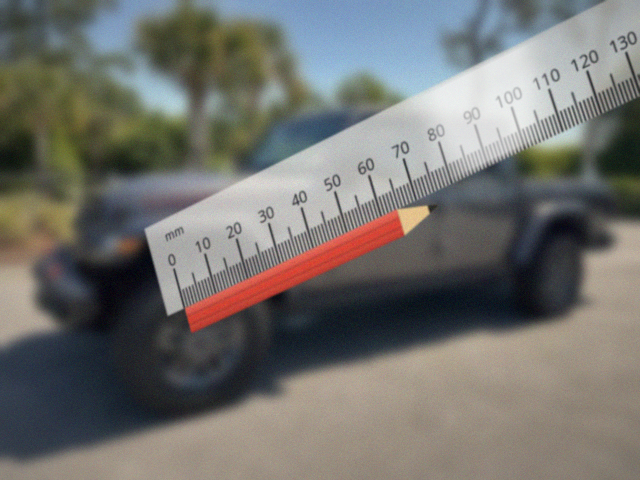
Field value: 75mm
